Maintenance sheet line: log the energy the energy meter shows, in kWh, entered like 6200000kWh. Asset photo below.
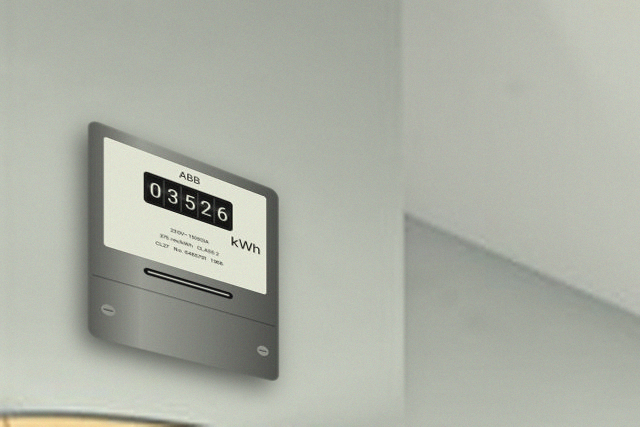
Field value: 3526kWh
